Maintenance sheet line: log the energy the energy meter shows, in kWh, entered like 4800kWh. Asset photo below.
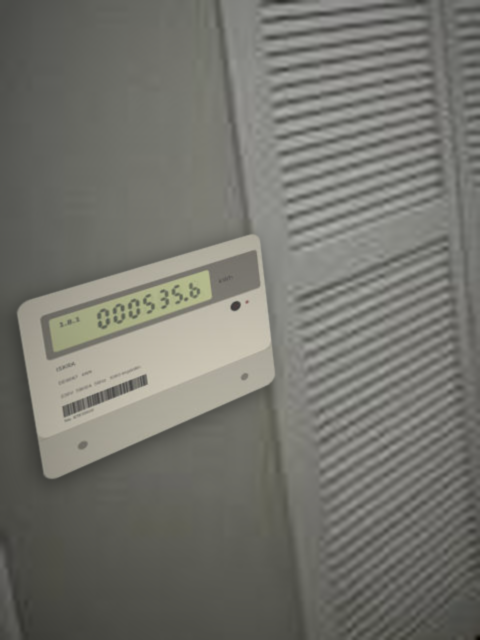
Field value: 535.6kWh
